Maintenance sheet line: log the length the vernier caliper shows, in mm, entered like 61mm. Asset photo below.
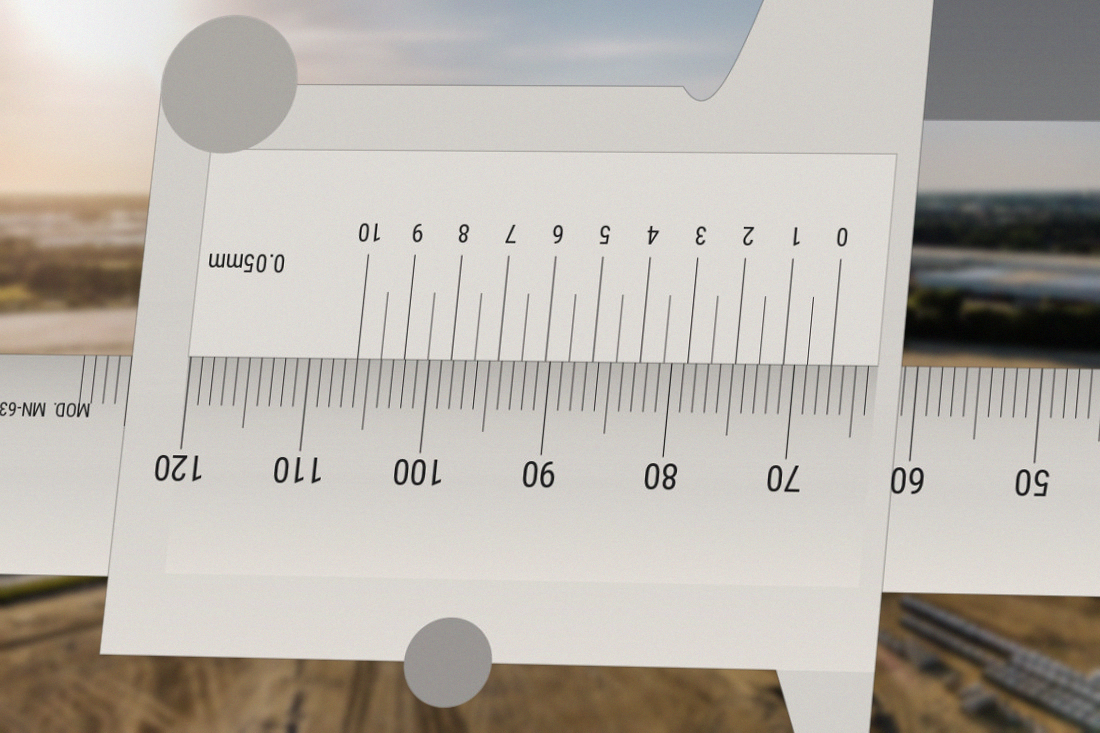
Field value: 67.0mm
